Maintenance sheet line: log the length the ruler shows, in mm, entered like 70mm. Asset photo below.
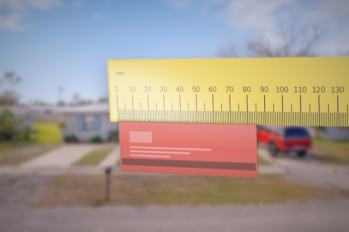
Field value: 85mm
